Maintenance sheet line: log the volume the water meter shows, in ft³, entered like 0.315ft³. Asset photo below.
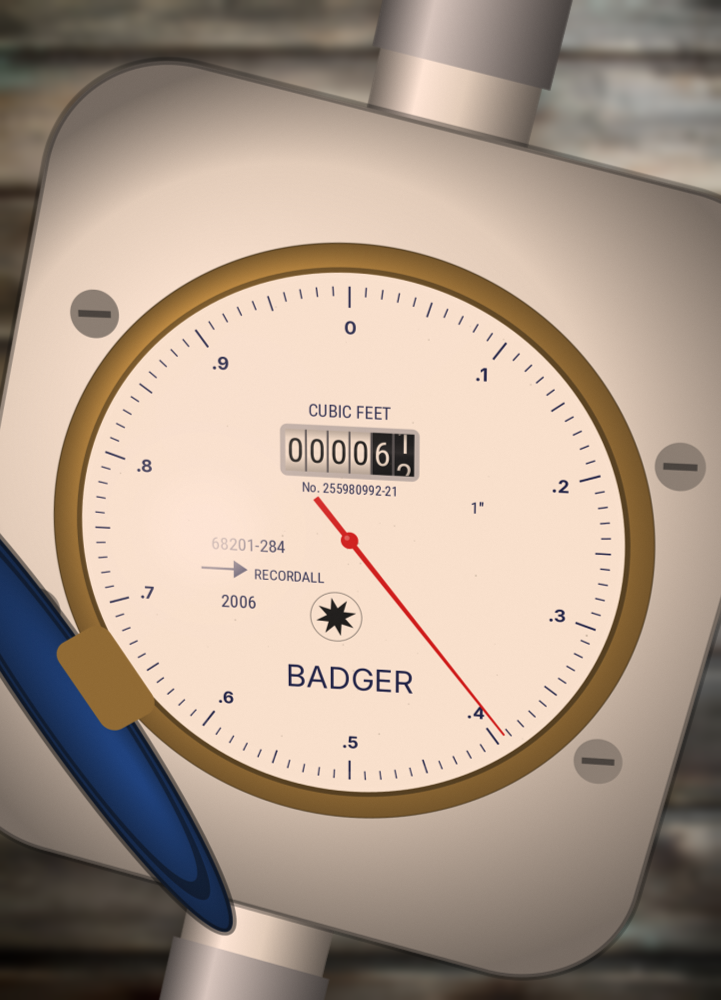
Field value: 61.39ft³
